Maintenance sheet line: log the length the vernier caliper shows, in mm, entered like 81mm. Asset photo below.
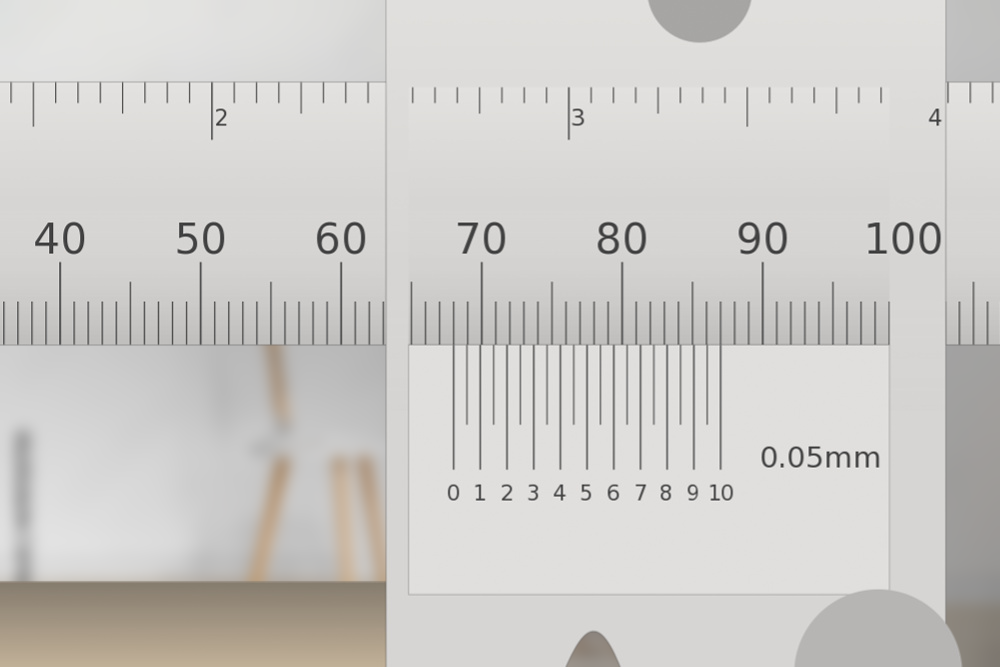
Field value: 68.0mm
